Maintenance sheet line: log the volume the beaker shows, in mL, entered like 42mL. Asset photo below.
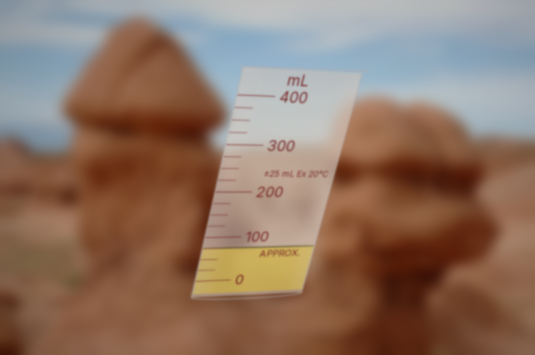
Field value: 75mL
